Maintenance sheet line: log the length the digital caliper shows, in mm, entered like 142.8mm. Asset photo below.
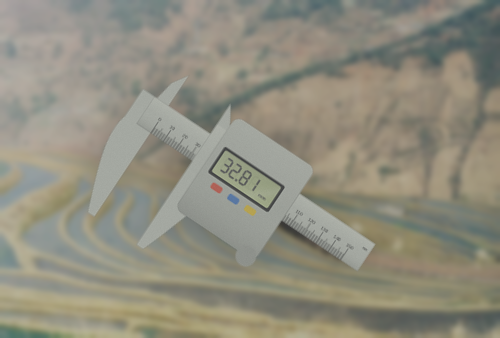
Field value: 32.81mm
